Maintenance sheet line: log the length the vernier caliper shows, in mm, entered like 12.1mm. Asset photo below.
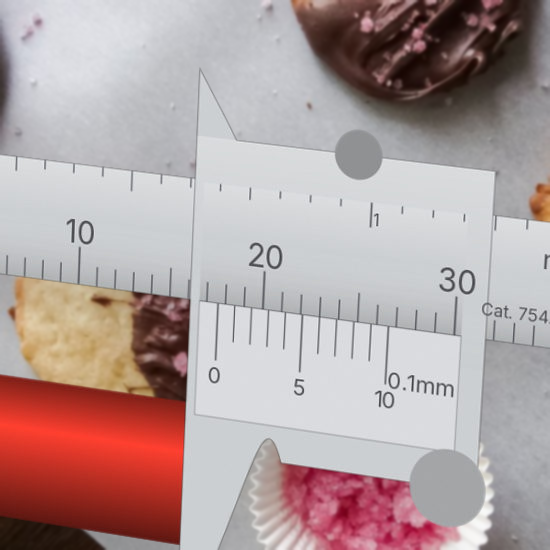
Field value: 17.6mm
